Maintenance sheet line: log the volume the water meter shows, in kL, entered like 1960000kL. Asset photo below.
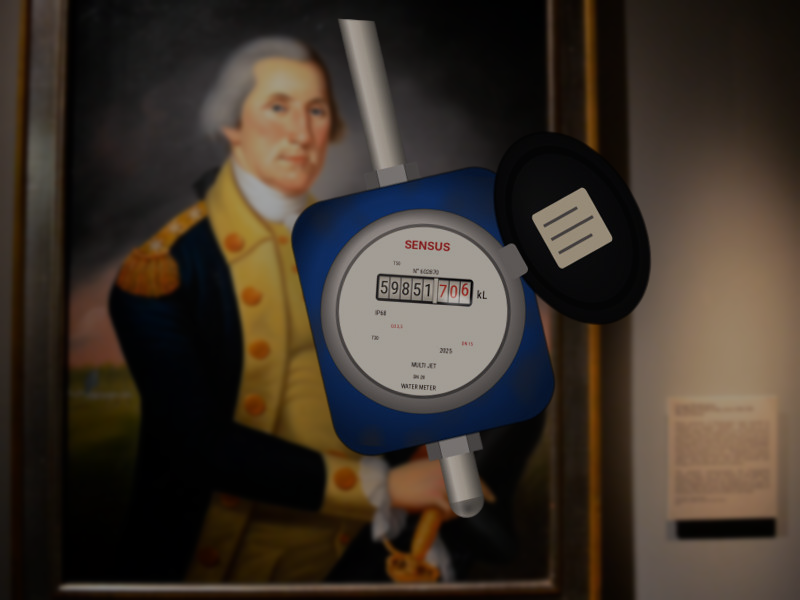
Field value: 59851.706kL
